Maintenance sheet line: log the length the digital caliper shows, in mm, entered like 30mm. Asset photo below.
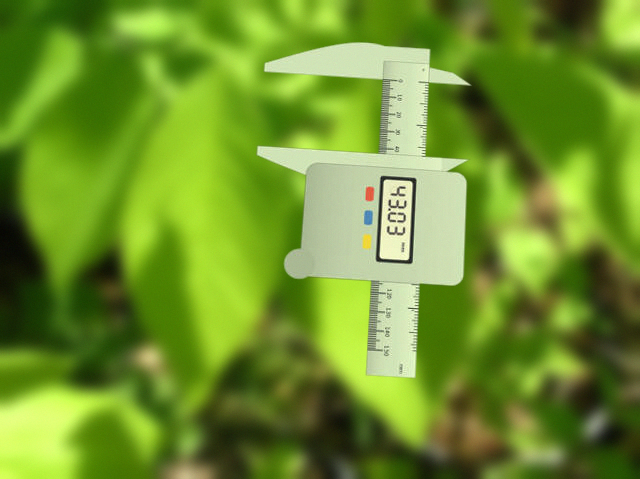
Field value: 43.03mm
